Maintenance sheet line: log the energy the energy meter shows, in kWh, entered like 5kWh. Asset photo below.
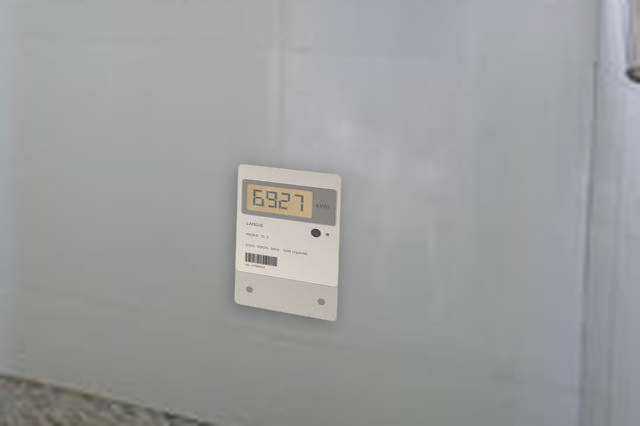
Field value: 6927kWh
